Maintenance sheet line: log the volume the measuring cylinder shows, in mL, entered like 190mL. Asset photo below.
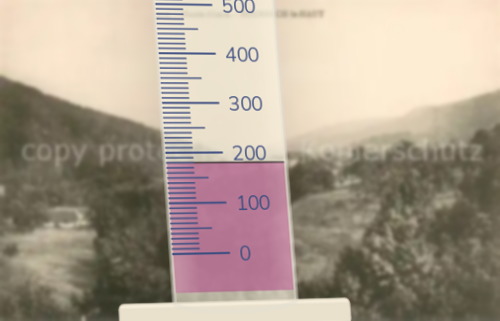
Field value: 180mL
